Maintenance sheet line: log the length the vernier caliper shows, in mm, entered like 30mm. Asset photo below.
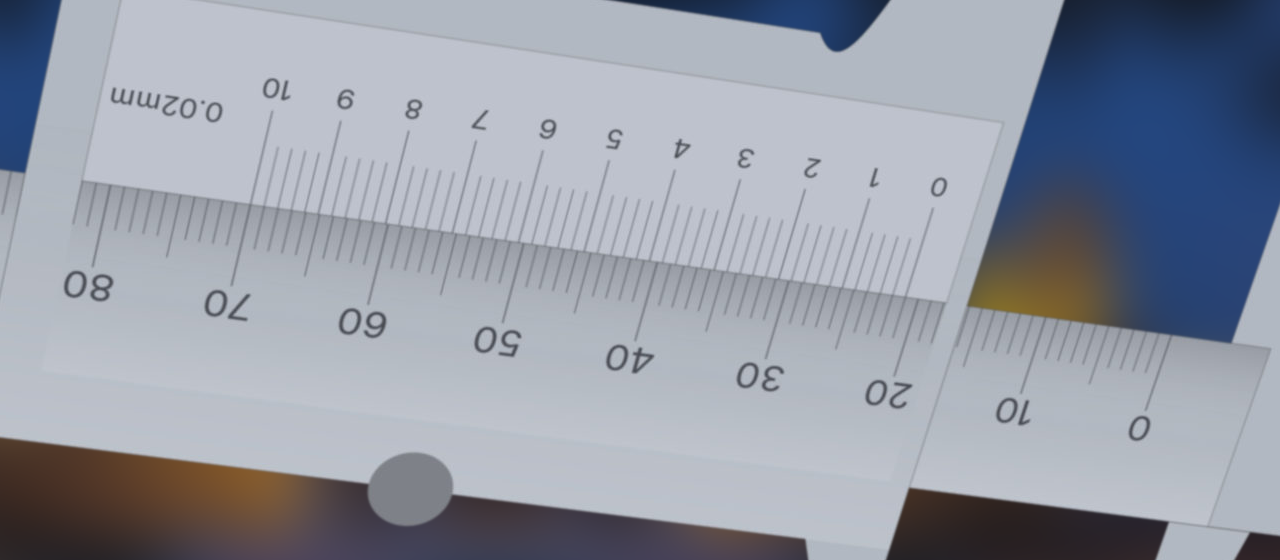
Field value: 21.0mm
